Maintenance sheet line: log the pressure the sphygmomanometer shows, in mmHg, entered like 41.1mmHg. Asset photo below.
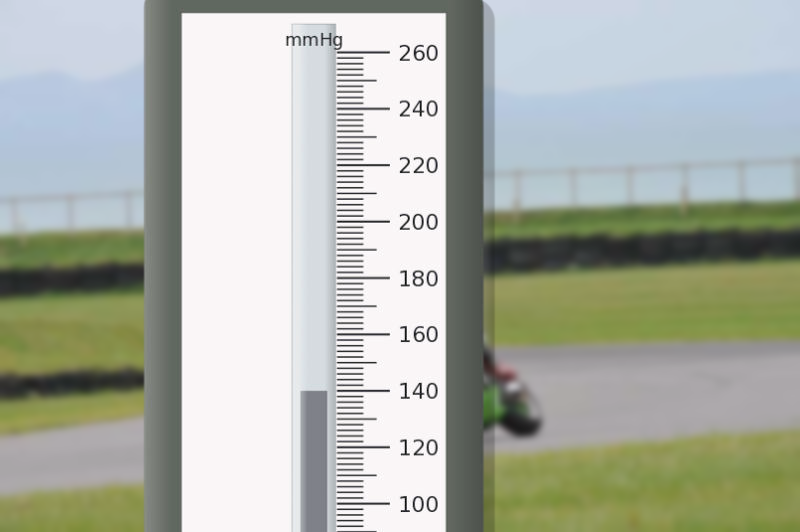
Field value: 140mmHg
